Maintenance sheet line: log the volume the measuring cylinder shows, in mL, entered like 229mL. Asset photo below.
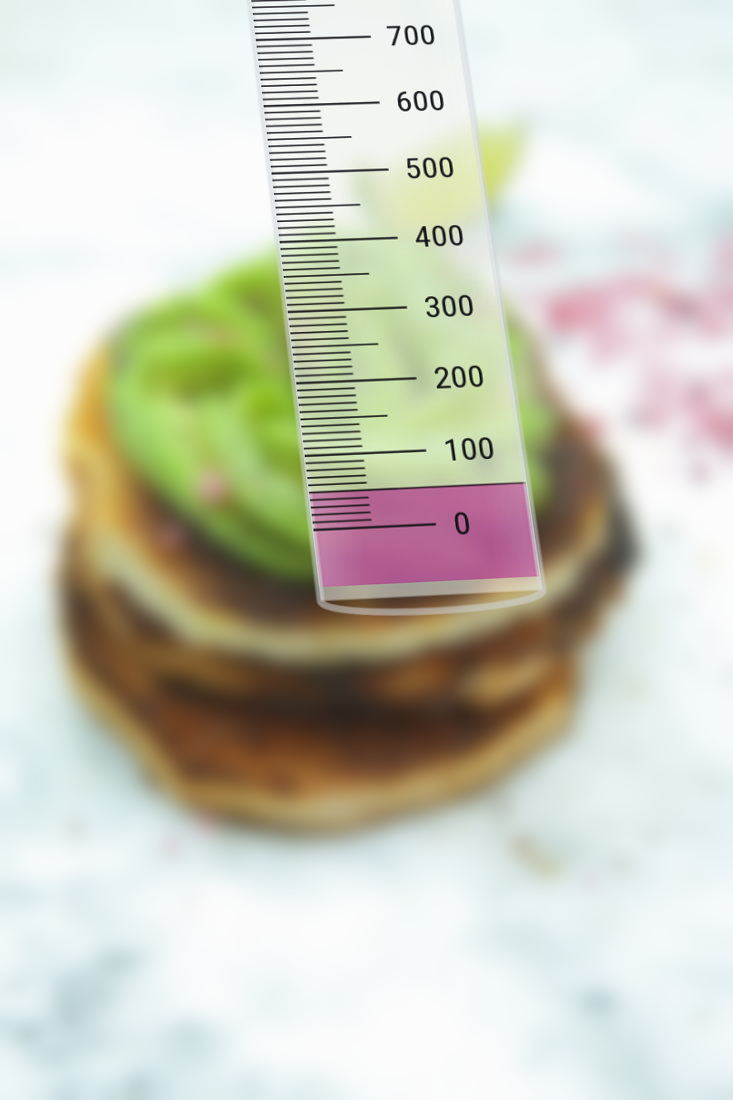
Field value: 50mL
